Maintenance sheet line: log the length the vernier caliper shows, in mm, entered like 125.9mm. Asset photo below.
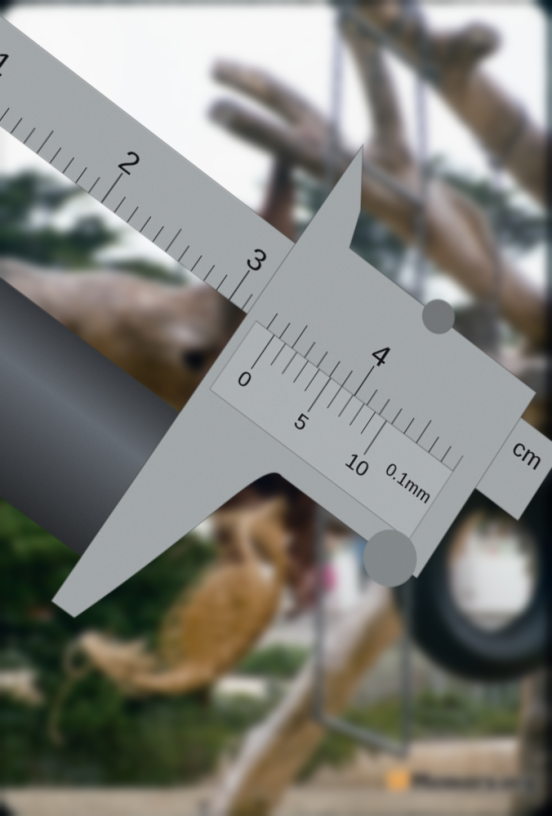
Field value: 33.6mm
